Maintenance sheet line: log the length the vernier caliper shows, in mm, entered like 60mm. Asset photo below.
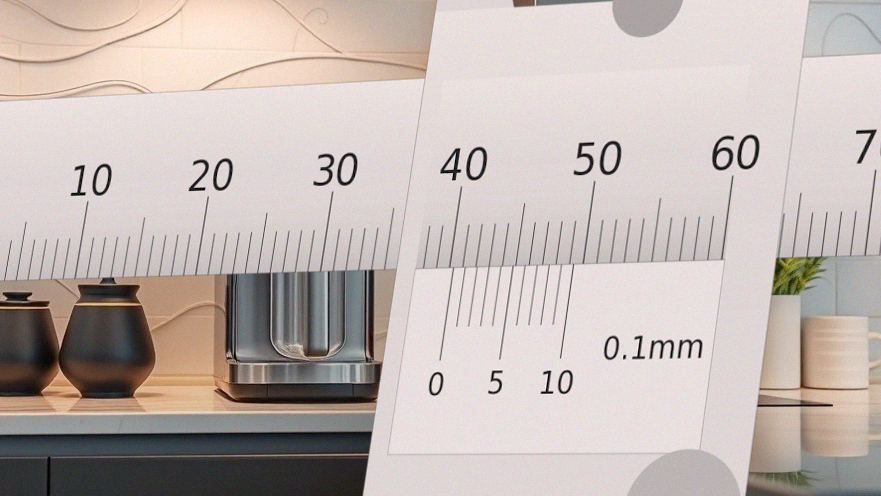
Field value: 40.3mm
